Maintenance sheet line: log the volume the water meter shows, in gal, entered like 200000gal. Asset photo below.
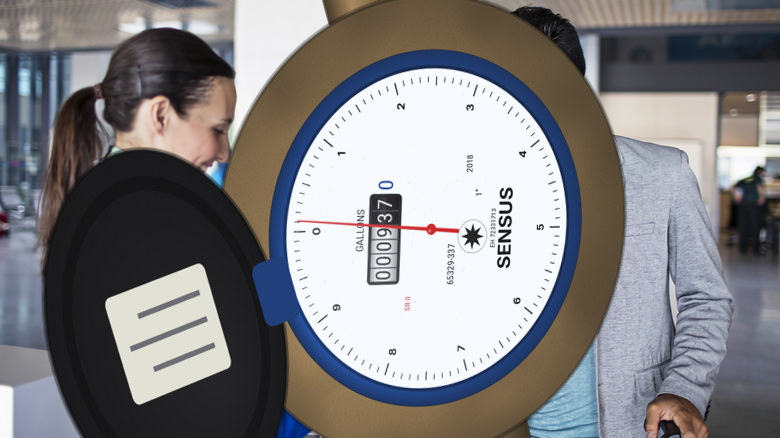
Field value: 9370.1gal
